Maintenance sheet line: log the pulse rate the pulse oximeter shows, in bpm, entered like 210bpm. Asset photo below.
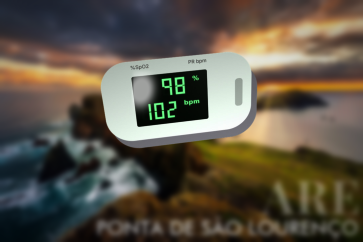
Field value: 102bpm
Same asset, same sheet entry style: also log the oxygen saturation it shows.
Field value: 98%
